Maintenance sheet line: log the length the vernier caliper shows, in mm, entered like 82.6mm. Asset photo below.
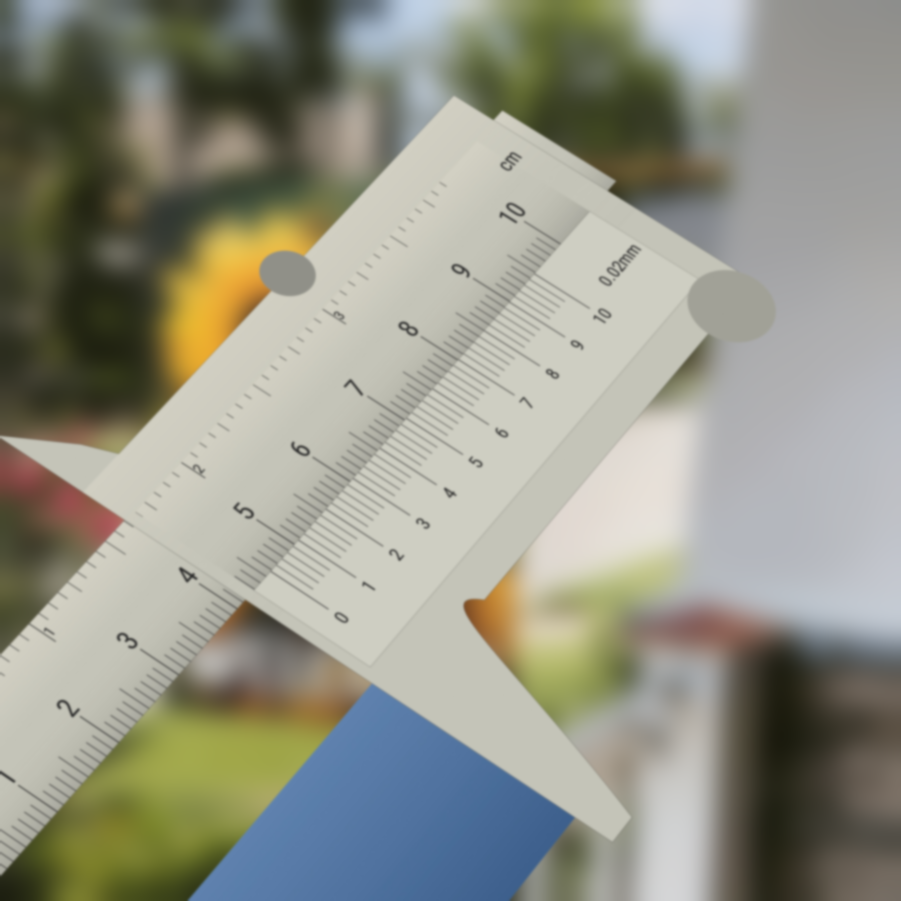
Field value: 45.8mm
